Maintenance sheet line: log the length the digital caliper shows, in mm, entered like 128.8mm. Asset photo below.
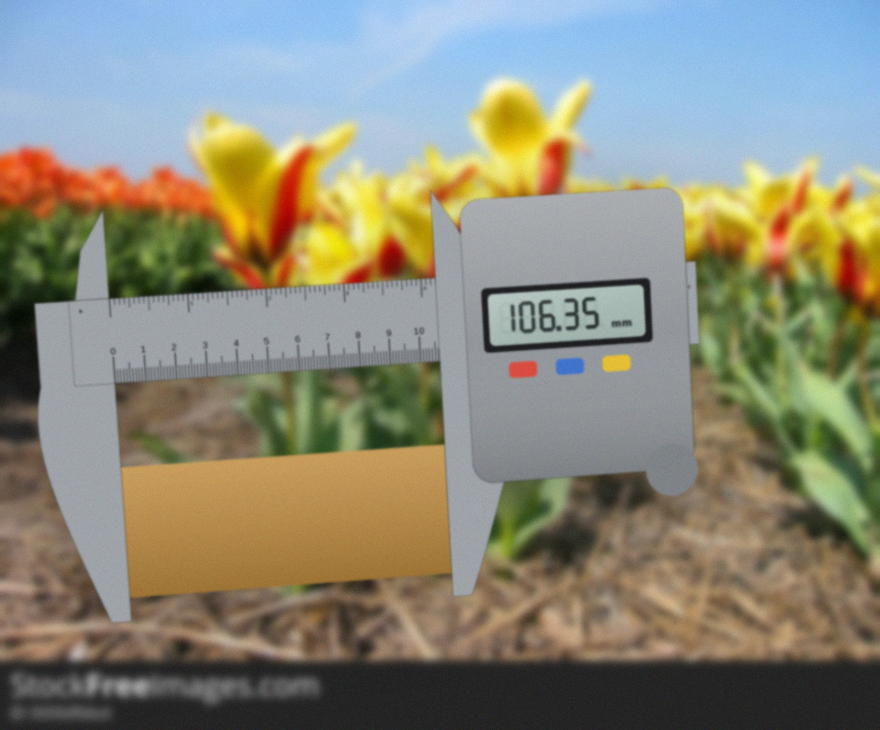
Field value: 106.35mm
